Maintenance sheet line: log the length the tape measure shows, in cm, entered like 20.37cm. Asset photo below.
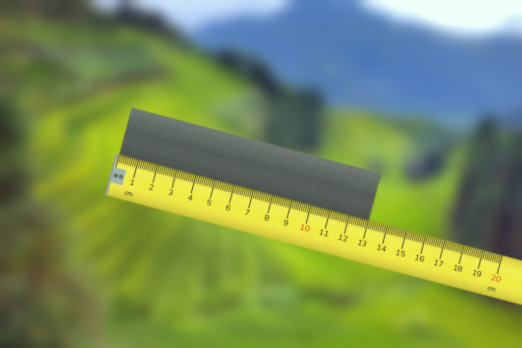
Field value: 13cm
